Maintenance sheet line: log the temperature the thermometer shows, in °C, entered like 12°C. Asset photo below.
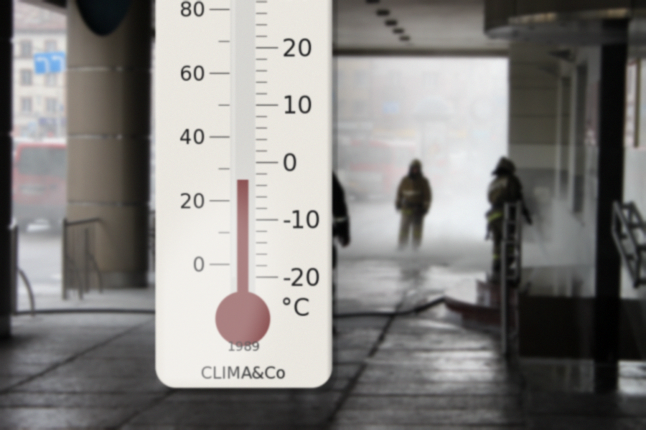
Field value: -3°C
